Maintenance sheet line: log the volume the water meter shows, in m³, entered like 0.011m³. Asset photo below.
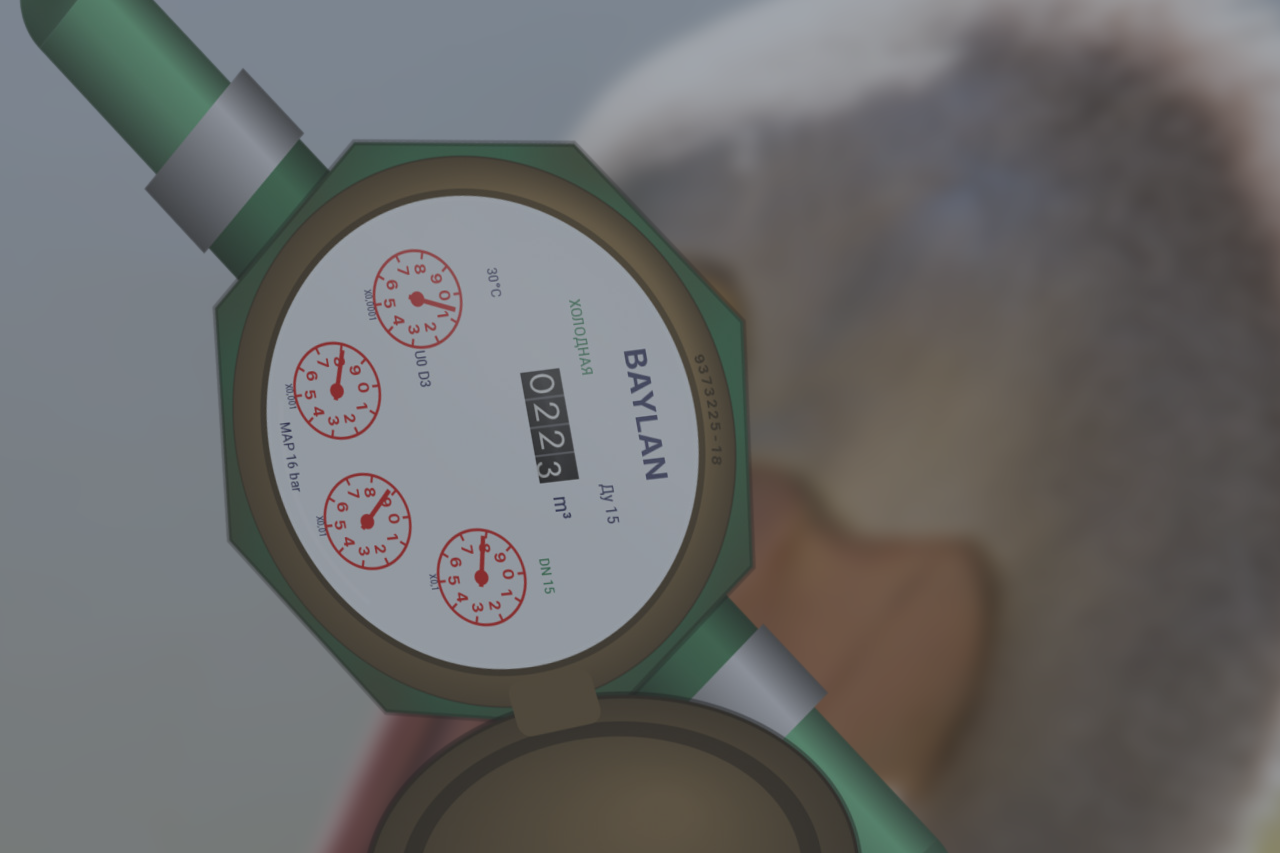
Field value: 222.7880m³
